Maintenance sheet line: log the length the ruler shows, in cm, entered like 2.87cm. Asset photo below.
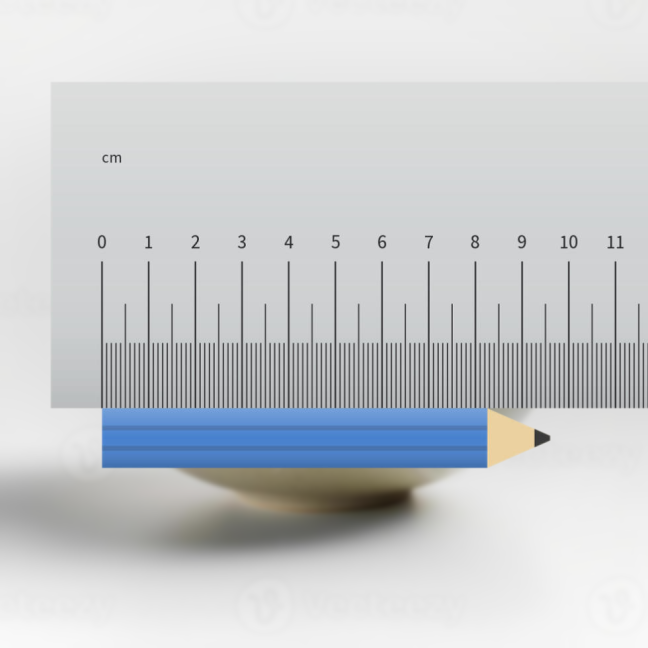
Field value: 9.6cm
